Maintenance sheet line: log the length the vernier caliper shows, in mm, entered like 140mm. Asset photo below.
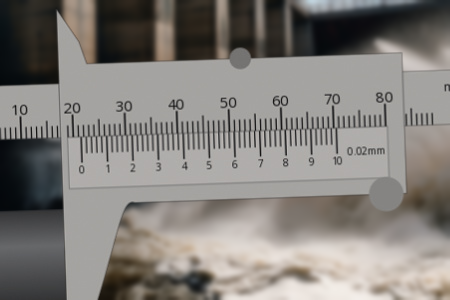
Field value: 21.5mm
